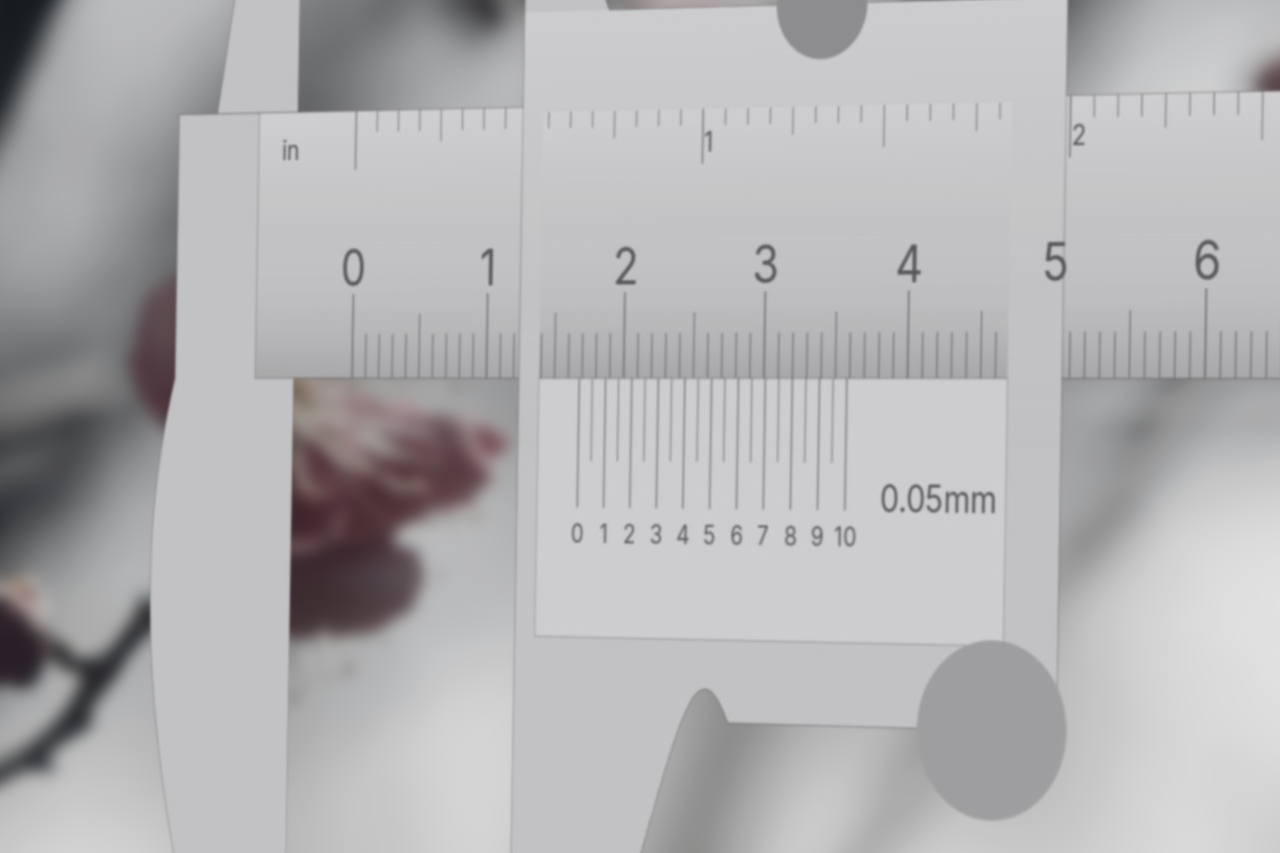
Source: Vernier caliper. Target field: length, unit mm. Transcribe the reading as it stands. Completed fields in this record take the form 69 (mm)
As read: 16.8 (mm)
